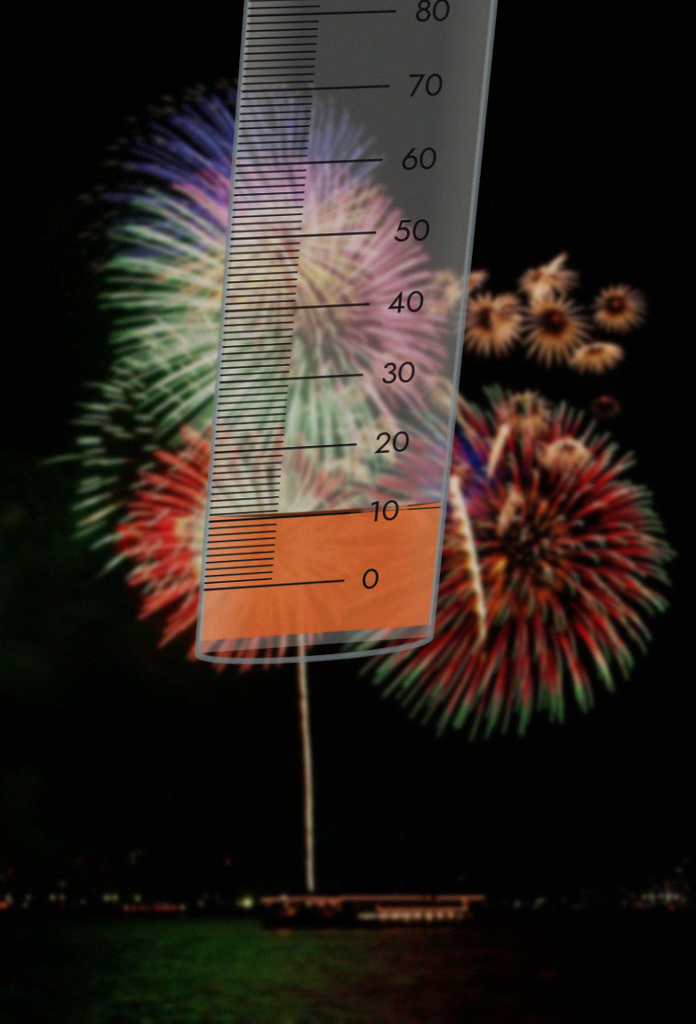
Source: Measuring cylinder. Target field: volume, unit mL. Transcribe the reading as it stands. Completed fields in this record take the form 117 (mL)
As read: 10 (mL)
